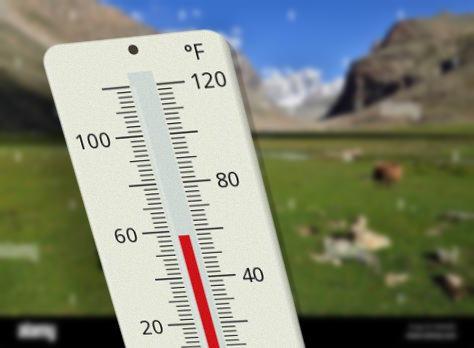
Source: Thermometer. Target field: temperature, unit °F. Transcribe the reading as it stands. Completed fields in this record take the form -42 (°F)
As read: 58 (°F)
